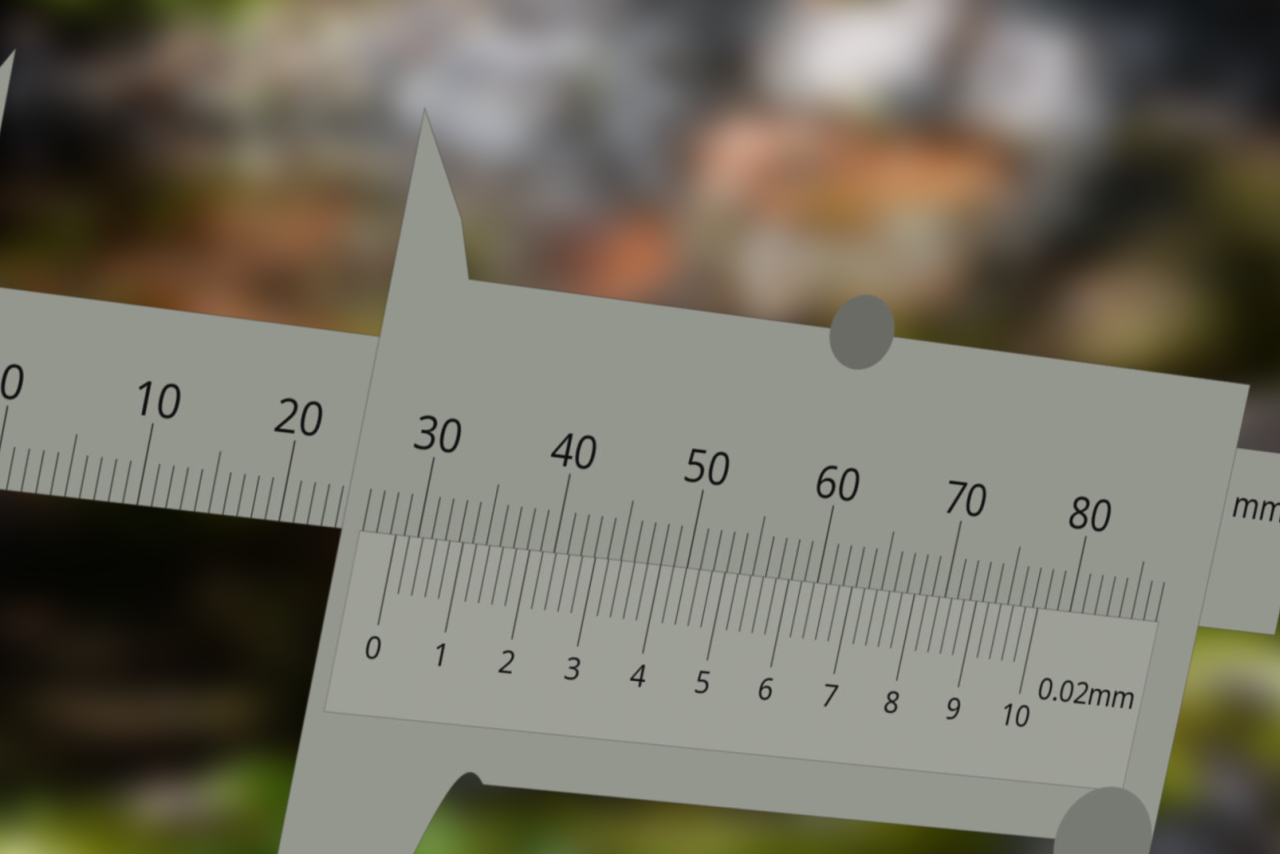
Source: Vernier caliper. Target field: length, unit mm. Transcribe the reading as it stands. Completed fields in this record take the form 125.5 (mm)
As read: 28.4 (mm)
